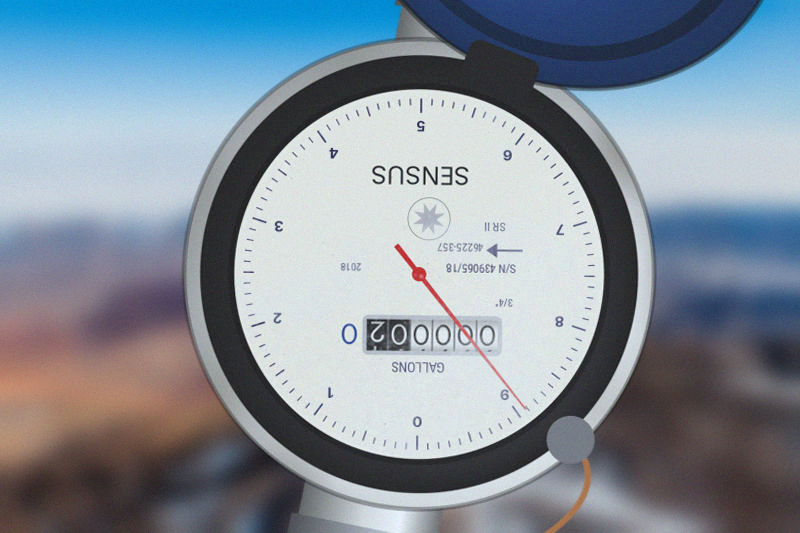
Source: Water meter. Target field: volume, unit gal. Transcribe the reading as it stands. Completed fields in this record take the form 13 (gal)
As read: 18.9 (gal)
